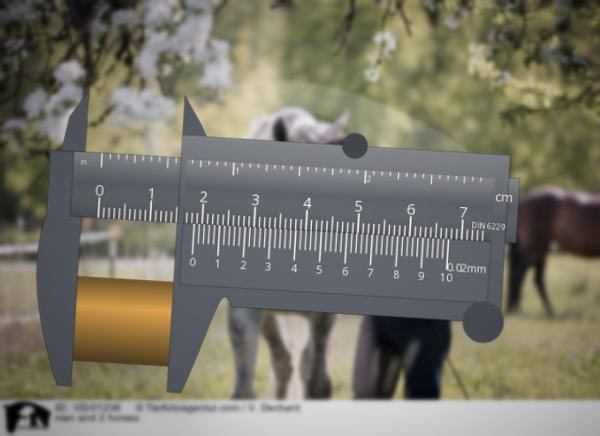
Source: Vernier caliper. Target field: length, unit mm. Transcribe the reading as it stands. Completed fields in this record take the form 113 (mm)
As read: 18.5 (mm)
